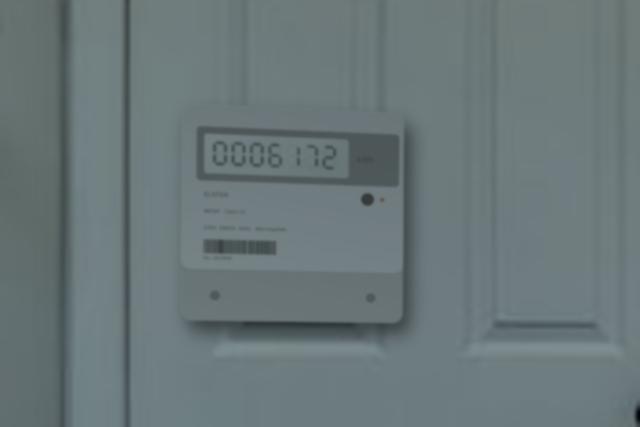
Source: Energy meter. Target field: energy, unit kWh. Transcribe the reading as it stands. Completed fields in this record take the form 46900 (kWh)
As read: 6172 (kWh)
